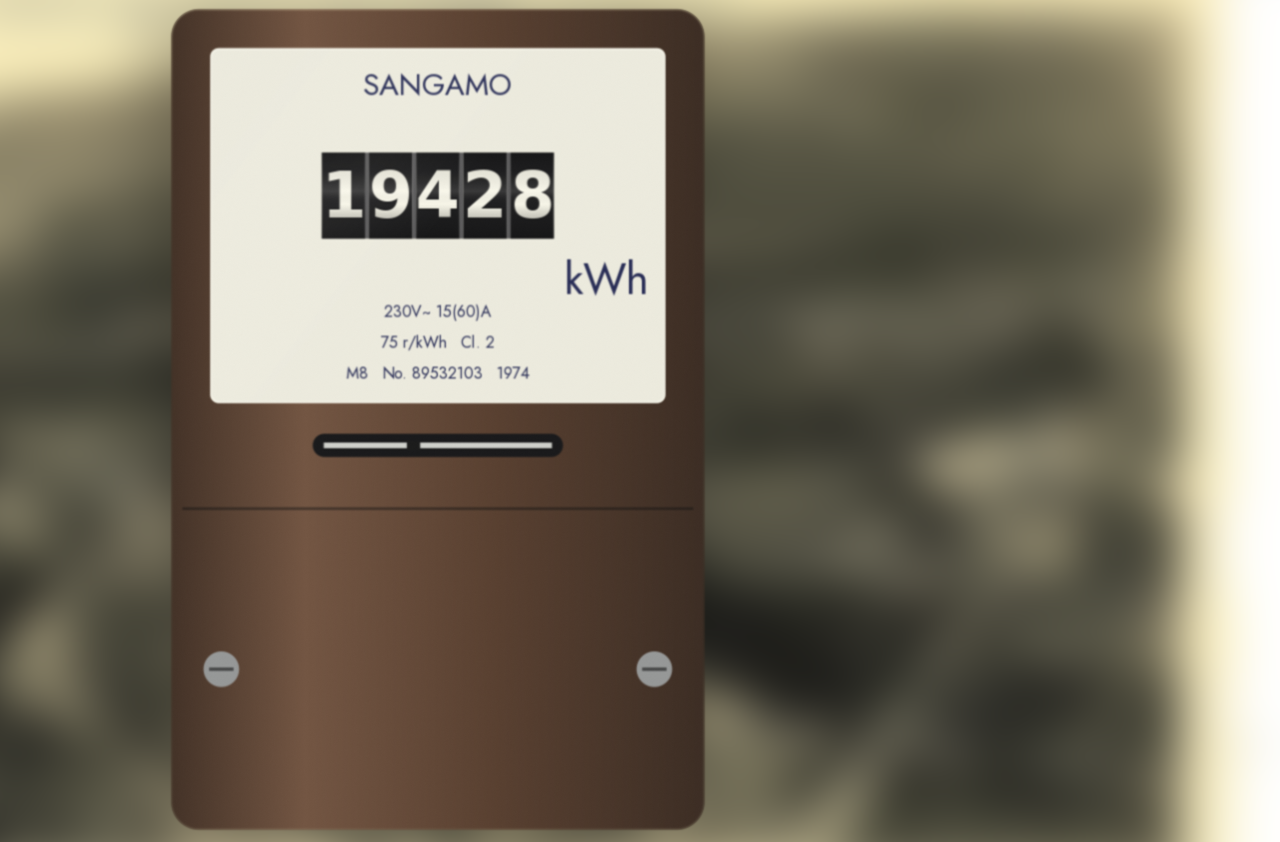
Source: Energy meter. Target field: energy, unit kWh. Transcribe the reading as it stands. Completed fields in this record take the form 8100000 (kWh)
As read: 19428 (kWh)
